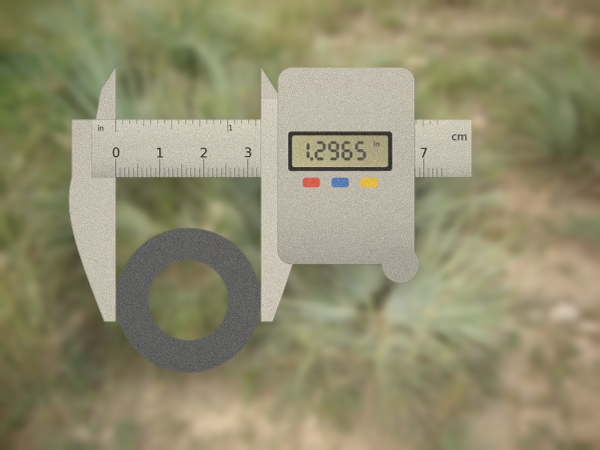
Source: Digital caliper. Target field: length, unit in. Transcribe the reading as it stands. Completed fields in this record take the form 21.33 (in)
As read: 1.2965 (in)
